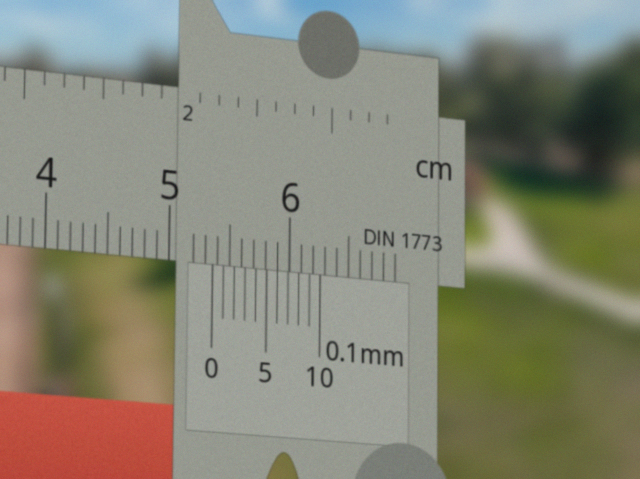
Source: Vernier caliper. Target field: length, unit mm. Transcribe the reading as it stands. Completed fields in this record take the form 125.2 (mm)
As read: 53.6 (mm)
